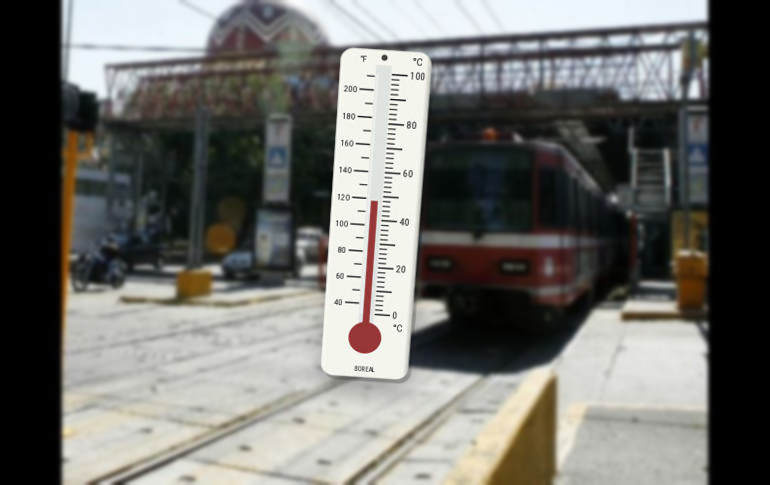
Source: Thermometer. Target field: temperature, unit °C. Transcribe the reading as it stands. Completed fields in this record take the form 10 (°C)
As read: 48 (°C)
